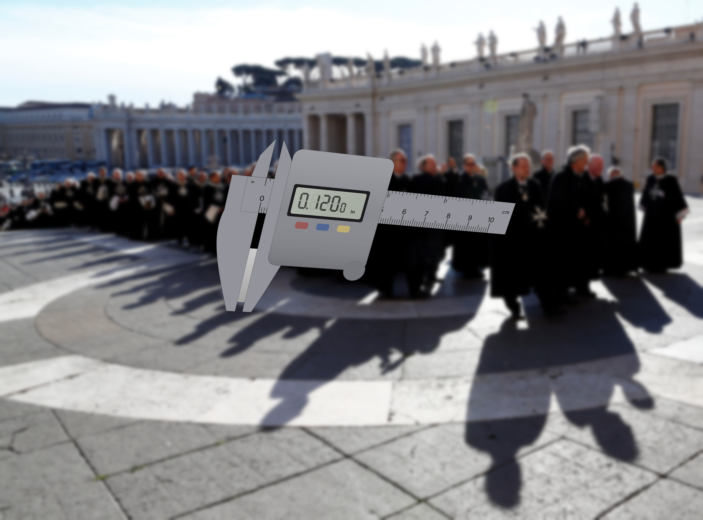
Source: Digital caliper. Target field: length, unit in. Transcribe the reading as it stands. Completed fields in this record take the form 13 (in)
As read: 0.1200 (in)
